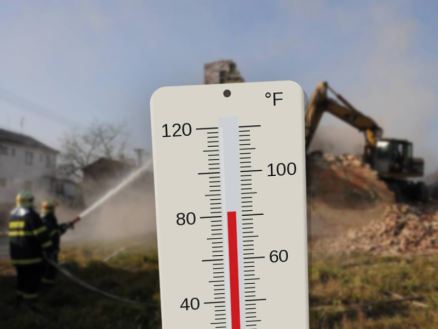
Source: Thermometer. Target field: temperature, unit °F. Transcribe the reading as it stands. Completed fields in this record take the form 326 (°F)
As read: 82 (°F)
